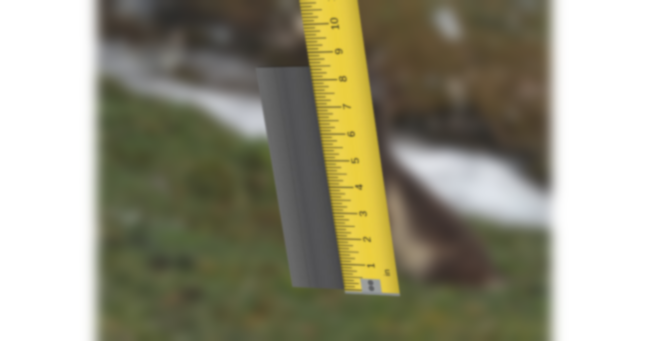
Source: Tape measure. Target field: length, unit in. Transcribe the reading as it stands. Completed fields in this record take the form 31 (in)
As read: 8.5 (in)
